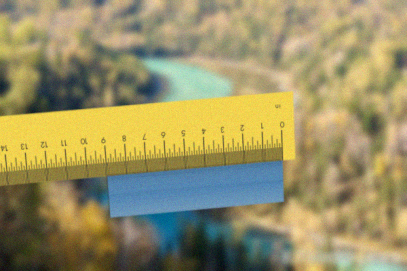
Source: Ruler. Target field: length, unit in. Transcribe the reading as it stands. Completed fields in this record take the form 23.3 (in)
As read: 9 (in)
